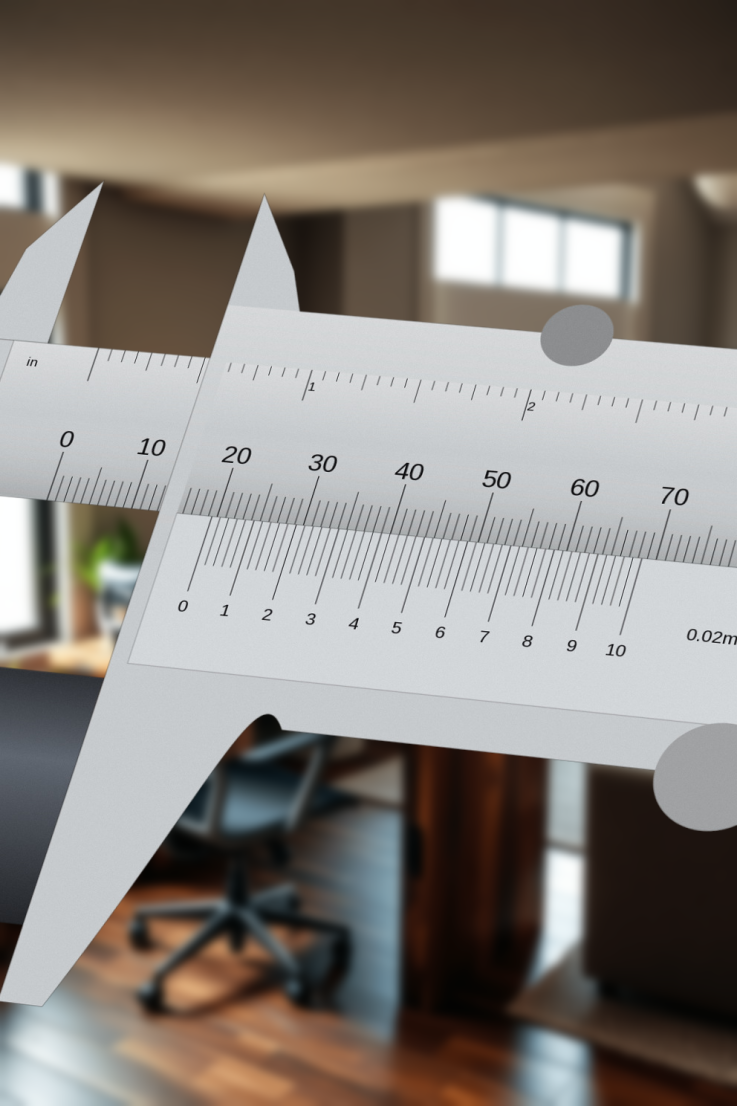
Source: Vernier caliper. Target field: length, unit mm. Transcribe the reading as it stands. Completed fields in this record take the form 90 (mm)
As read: 19.4 (mm)
